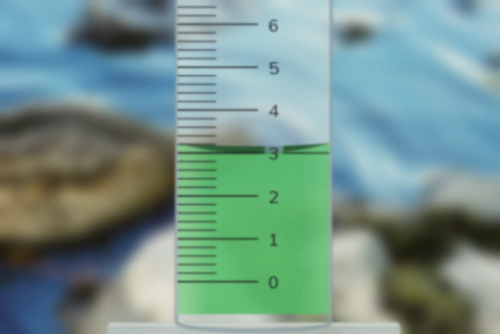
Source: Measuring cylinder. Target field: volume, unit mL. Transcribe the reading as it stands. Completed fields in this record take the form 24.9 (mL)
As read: 3 (mL)
